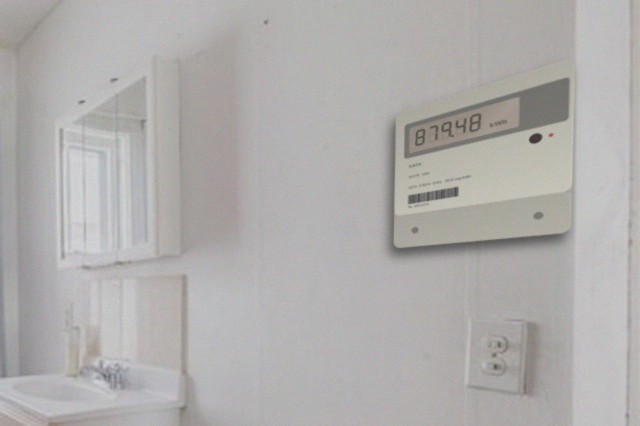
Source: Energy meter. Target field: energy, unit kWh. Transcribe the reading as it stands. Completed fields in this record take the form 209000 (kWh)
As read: 879.48 (kWh)
